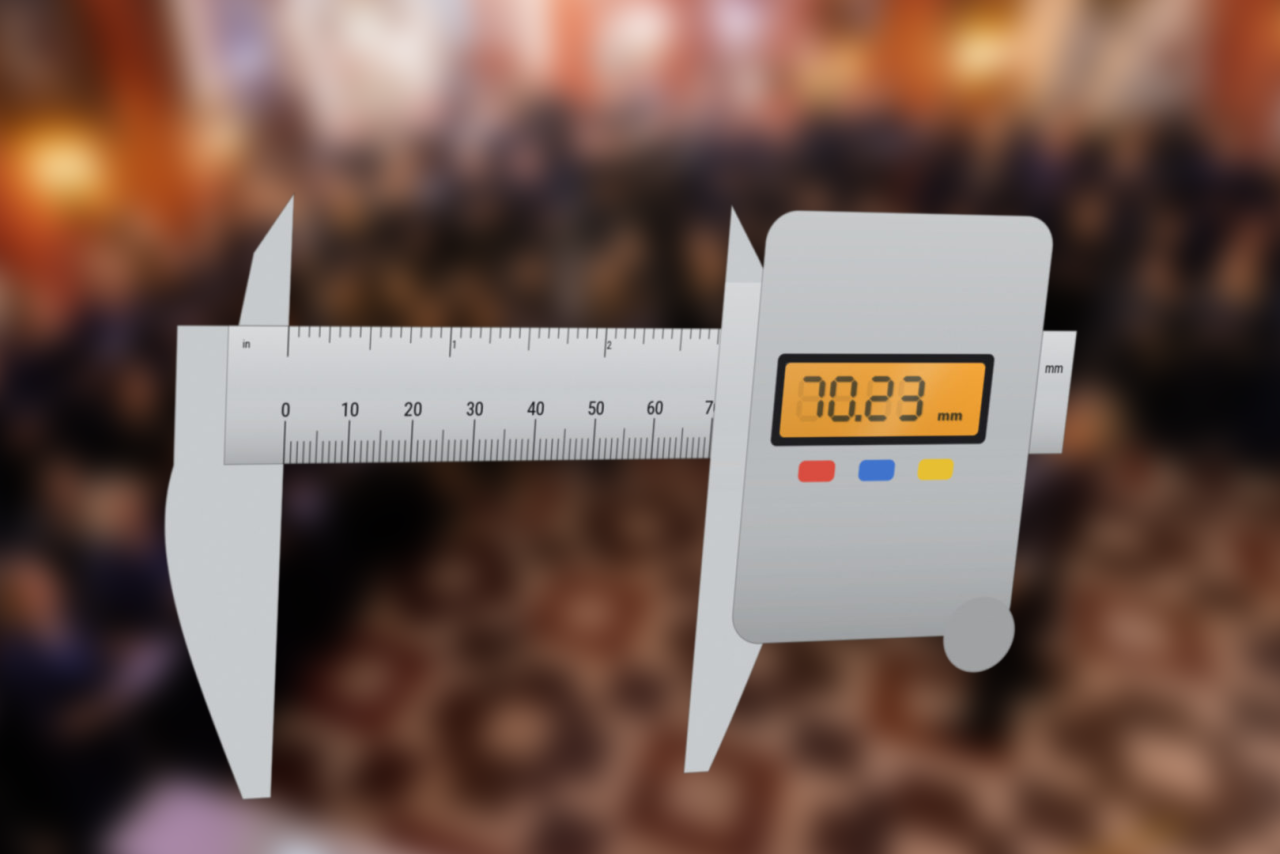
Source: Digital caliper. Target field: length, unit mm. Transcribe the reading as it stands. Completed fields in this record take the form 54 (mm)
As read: 70.23 (mm)
